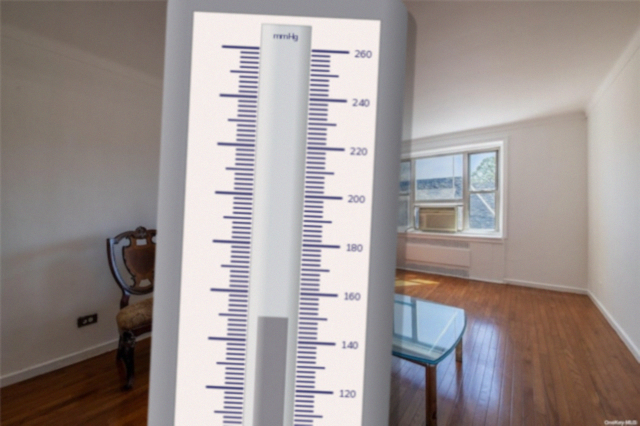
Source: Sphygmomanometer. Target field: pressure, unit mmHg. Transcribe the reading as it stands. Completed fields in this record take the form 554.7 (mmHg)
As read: 150 (mmHg)
